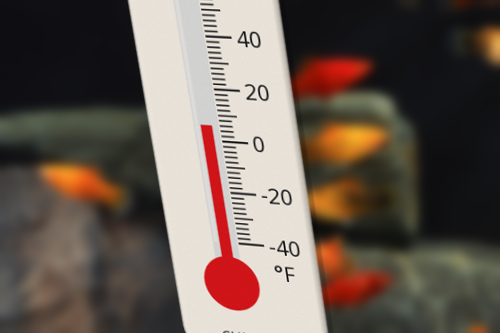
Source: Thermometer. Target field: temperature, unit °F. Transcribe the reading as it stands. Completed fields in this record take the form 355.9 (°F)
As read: 6 (°F)
